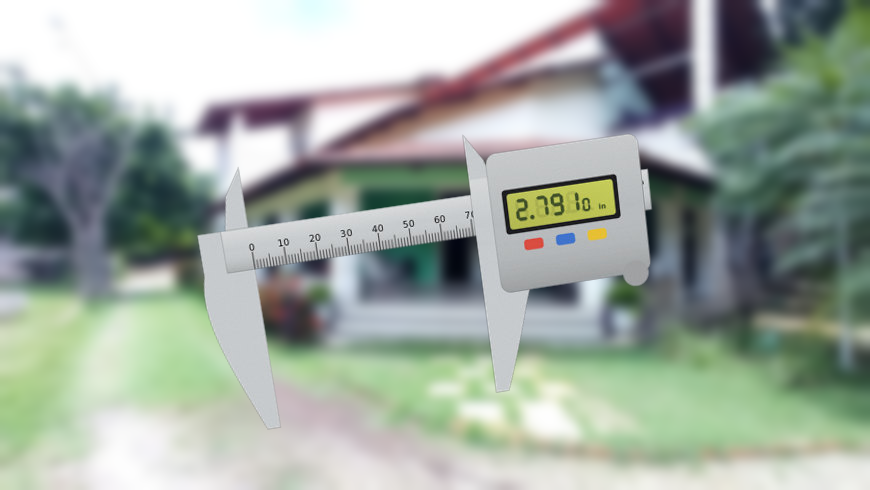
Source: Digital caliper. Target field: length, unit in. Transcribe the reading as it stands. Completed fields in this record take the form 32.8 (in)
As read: 2.7910 (in)
